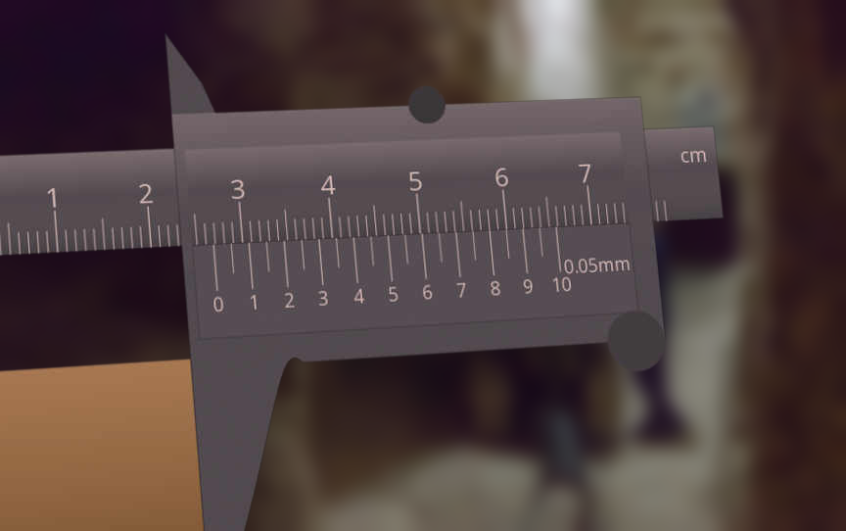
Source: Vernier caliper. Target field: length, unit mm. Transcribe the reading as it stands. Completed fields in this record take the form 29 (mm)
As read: 26.8 (mm)
